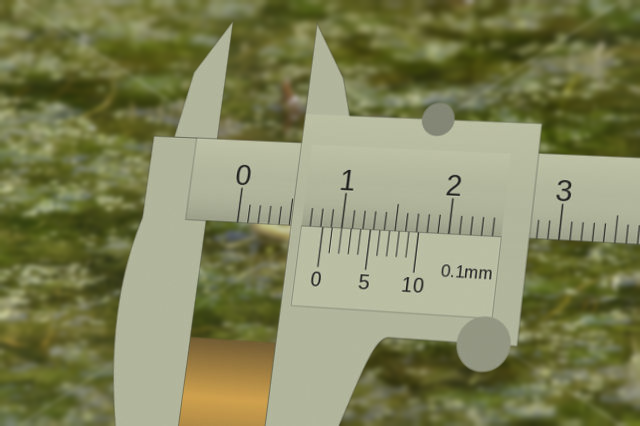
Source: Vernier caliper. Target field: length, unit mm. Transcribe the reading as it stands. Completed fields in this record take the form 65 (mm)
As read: 8.2 (mm)
